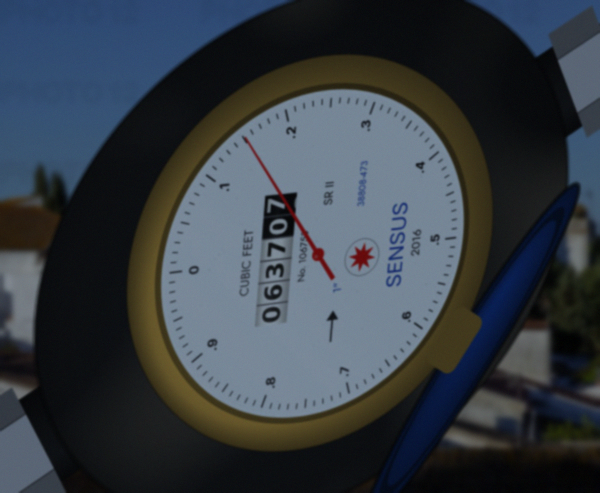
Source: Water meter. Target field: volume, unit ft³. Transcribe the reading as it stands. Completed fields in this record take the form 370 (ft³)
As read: 63707.15 (ft³)
